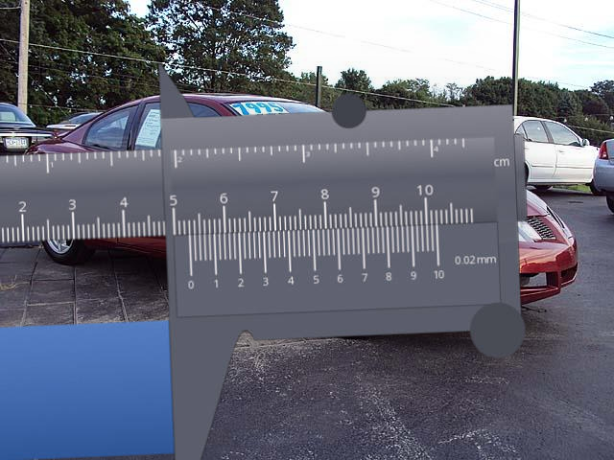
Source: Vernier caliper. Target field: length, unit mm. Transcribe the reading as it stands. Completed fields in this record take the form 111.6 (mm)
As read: 53.0 (mm)
